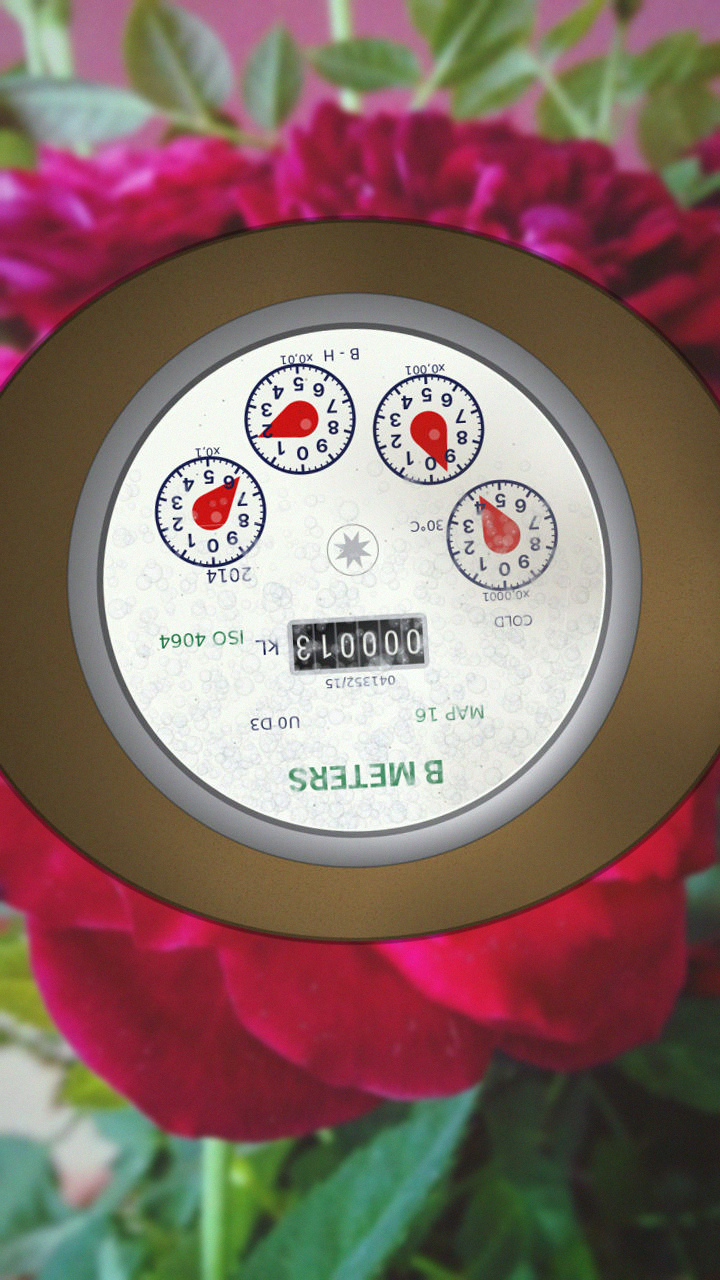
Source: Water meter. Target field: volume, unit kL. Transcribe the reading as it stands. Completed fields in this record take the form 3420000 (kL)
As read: 13.6194 (kL)
